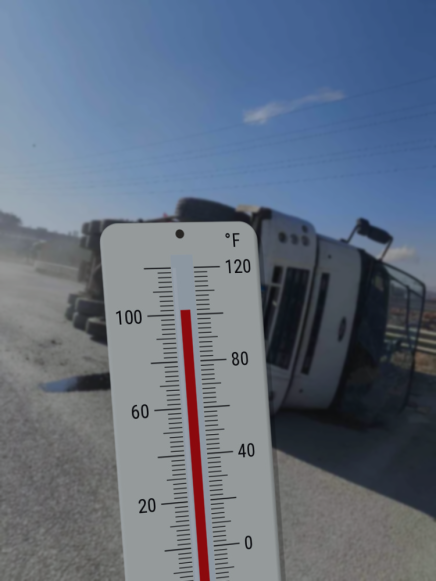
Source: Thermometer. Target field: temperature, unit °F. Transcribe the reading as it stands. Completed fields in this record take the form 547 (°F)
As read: 102 (°F)
